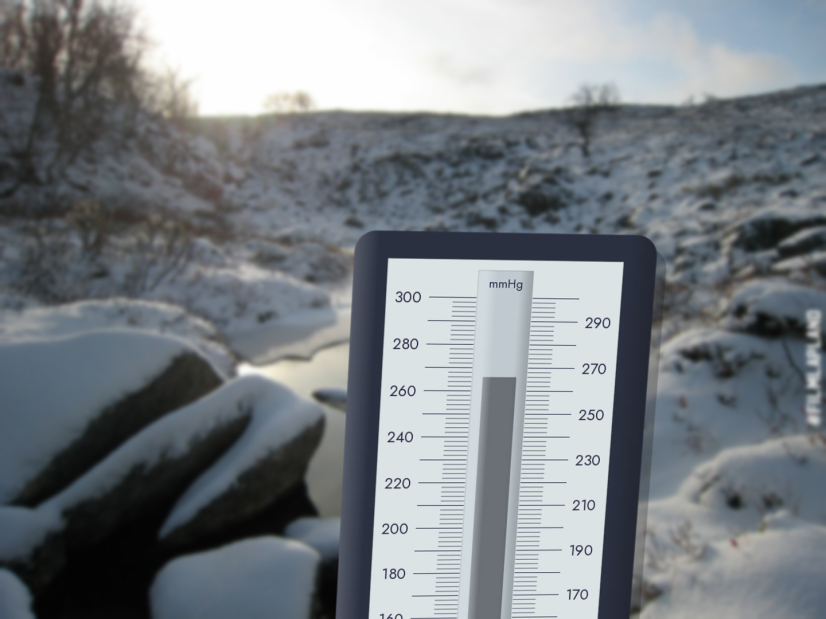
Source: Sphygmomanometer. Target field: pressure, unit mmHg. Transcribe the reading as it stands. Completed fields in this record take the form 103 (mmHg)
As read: 266 (mmHg)
